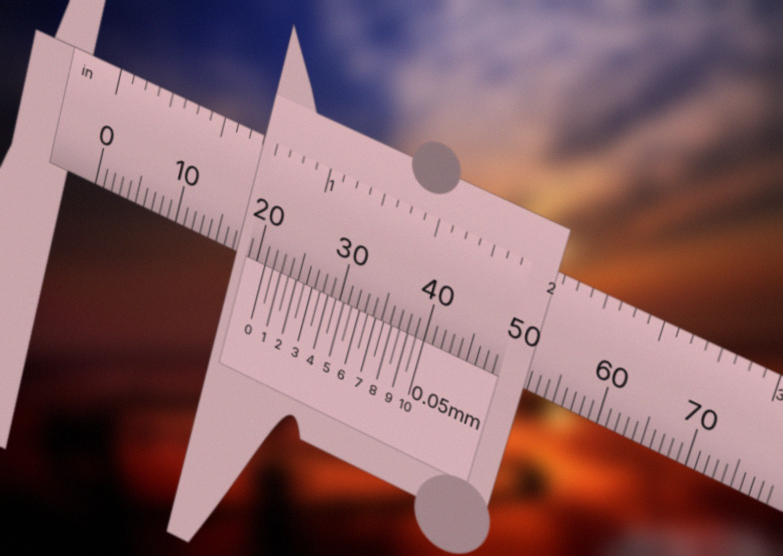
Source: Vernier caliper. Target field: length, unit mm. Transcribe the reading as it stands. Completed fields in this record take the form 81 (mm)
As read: 21.0 (mm)
